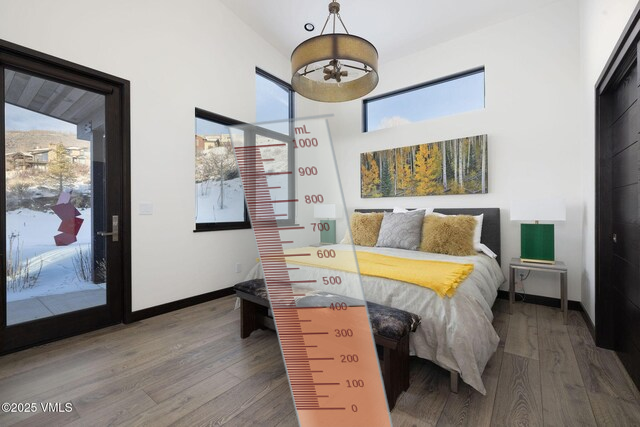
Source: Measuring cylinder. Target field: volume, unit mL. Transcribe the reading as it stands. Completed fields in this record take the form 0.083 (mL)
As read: 400 (mL)
